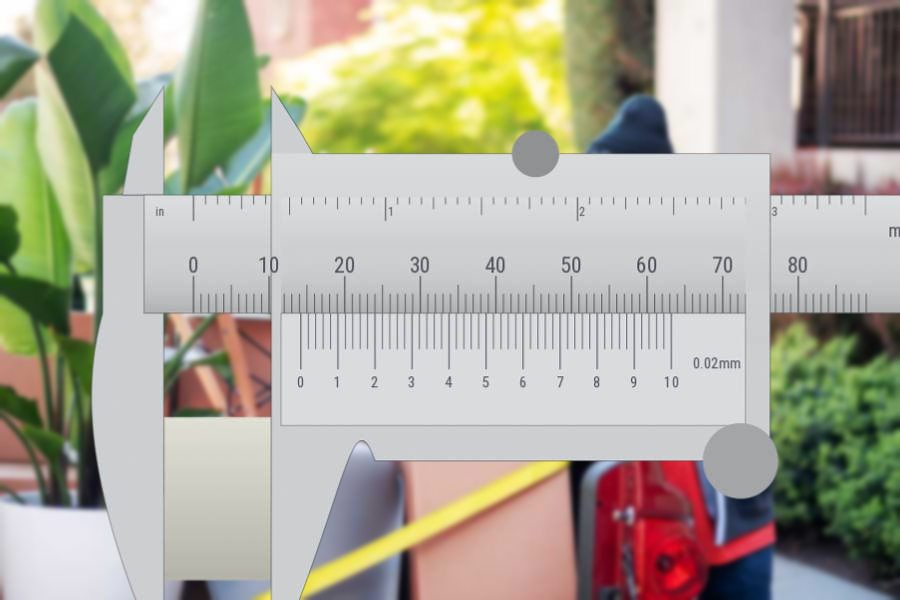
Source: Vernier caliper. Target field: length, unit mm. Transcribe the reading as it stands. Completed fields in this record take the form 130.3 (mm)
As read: 14.2 (mm)
